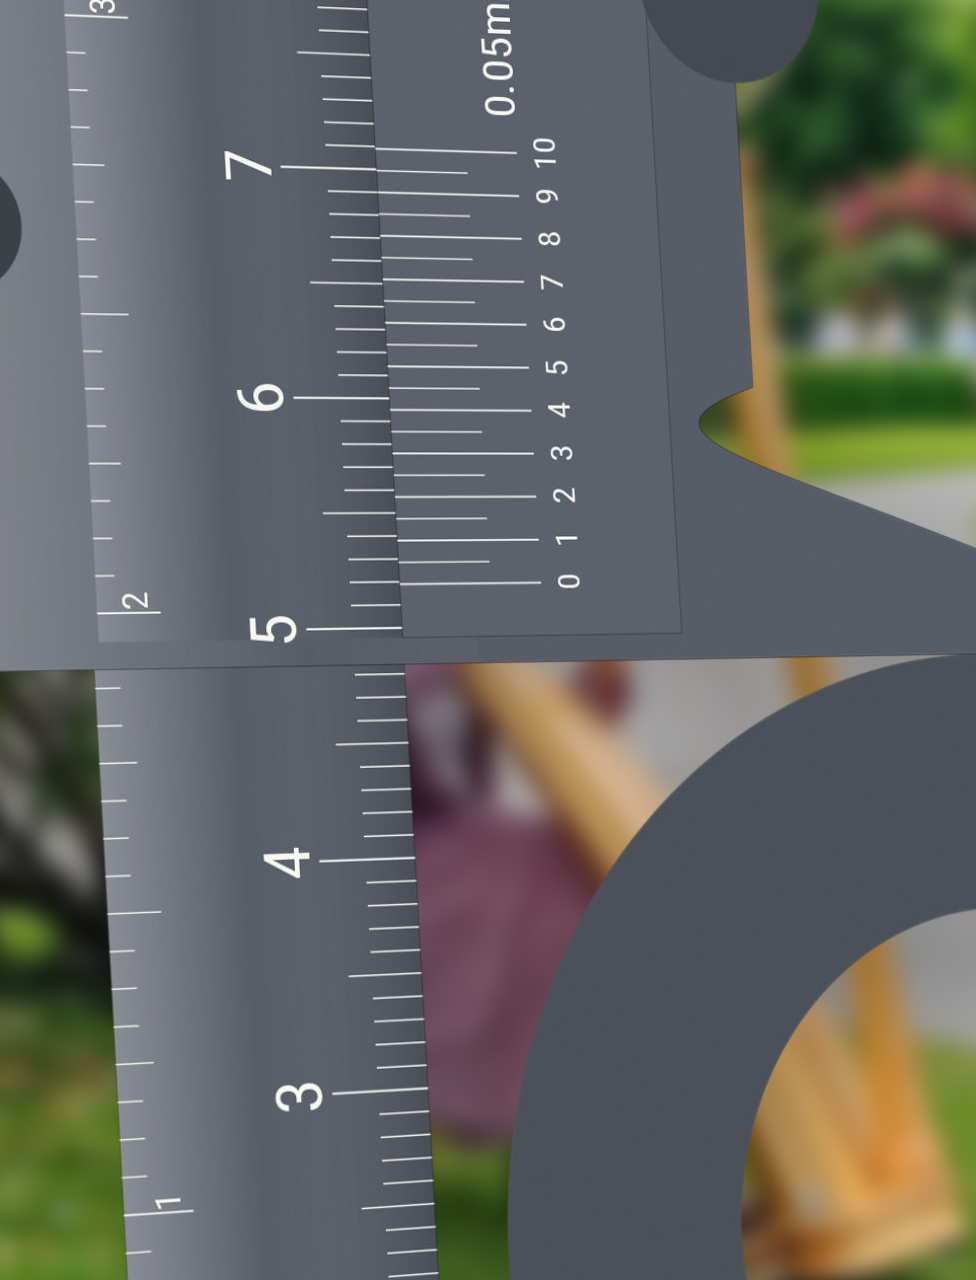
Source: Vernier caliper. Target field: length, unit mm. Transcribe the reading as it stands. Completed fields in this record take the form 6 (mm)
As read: 51.9 (mm)
